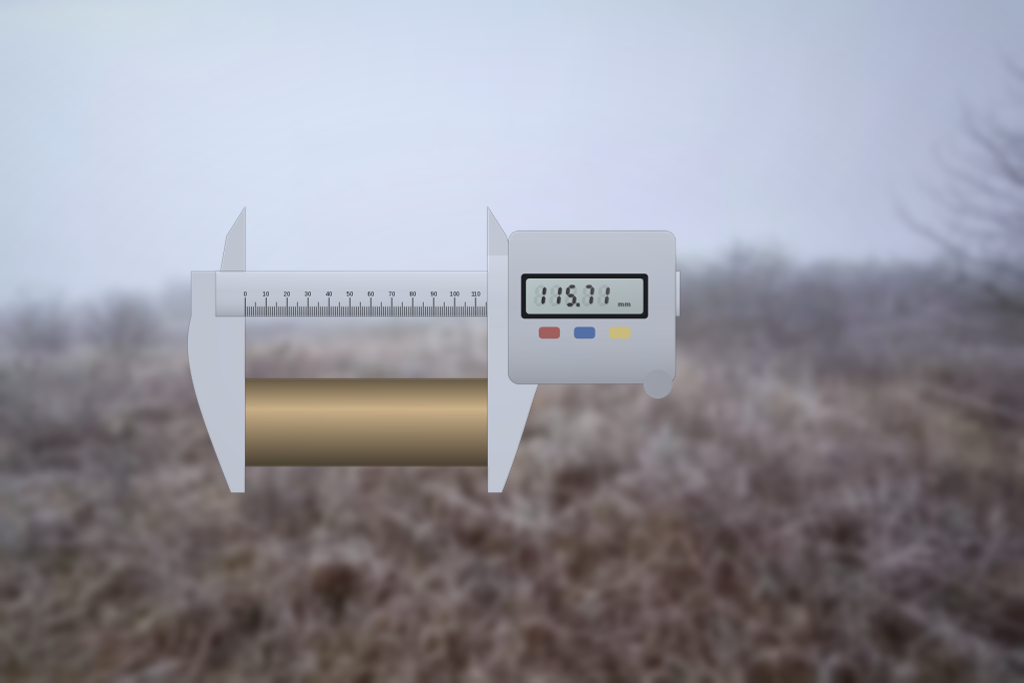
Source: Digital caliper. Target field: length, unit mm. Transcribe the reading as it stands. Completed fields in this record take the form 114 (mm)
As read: 115.71 (mm)
